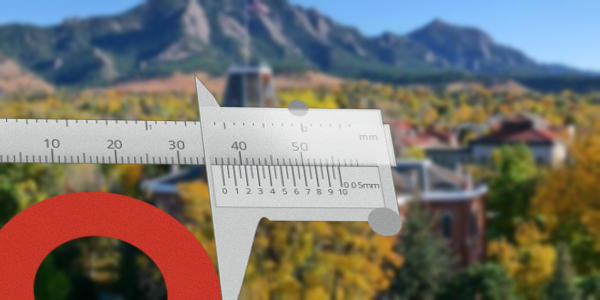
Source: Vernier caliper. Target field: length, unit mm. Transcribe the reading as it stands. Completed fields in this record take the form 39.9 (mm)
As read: 36.8 (mm)
